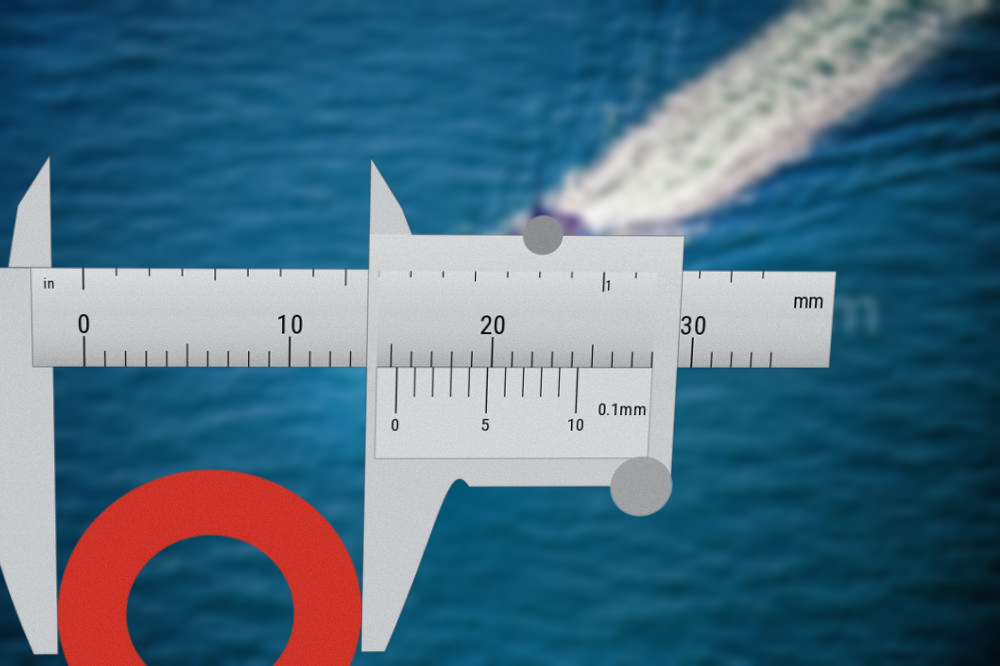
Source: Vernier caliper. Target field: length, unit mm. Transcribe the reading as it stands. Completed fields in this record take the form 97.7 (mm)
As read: 15.3 (mm)
